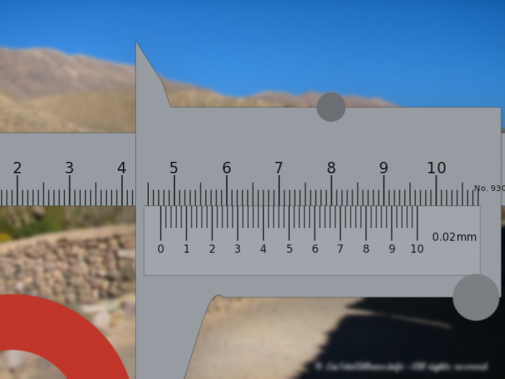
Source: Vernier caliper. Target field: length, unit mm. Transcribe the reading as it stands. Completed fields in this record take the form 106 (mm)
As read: 47.4 (mm)
